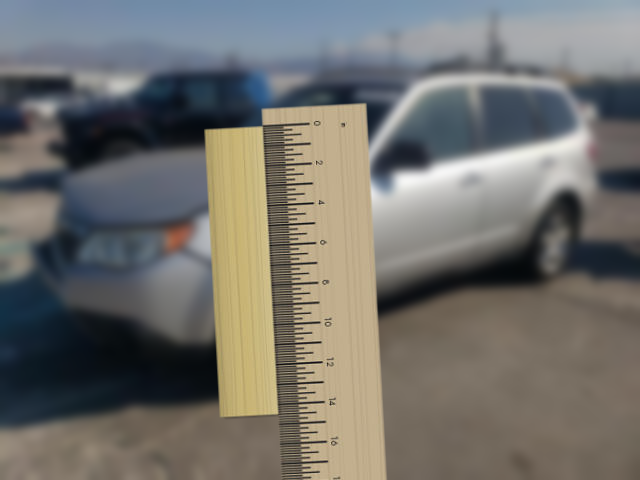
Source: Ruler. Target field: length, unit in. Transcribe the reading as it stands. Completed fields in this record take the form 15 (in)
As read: 14.5 (in)
